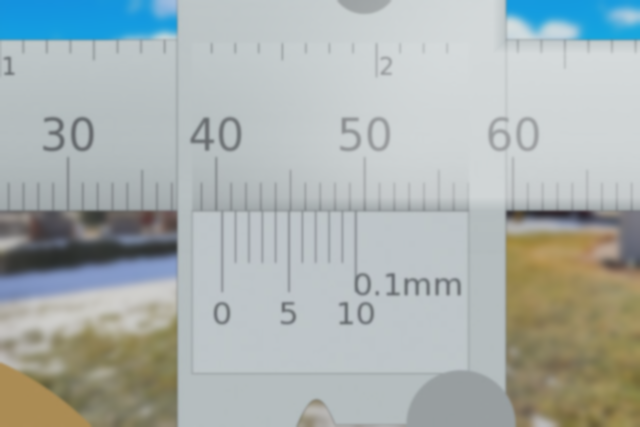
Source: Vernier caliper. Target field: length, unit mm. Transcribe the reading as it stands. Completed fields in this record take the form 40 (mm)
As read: 40.4 (mm)
